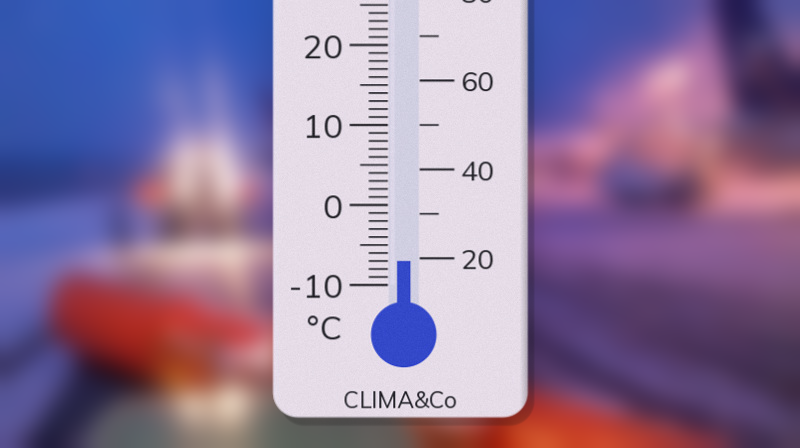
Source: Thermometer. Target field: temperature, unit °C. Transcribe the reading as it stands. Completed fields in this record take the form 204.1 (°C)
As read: -7 (°C)
